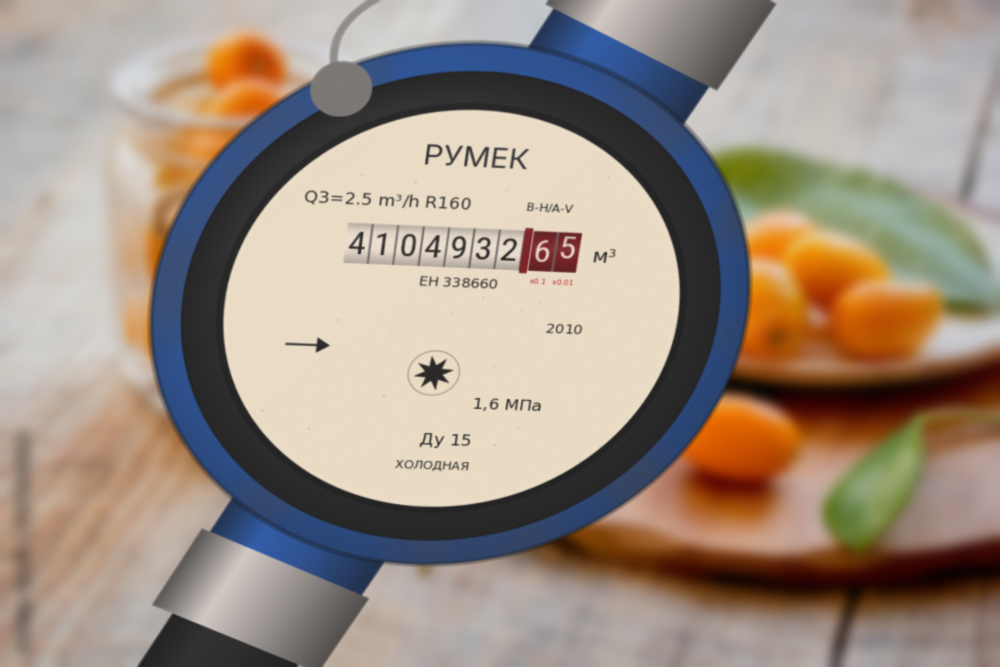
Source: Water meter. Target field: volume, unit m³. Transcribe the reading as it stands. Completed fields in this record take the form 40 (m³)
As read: 4104932.65 (m³)
